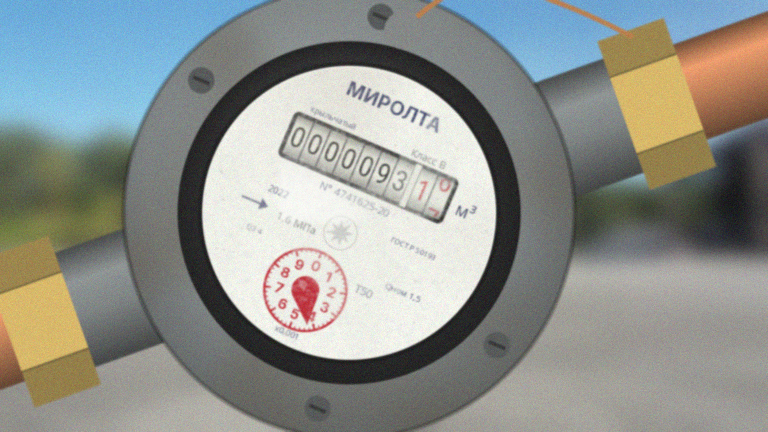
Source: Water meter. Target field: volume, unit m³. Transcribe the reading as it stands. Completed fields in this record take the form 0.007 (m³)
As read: 93.164 (m³)
